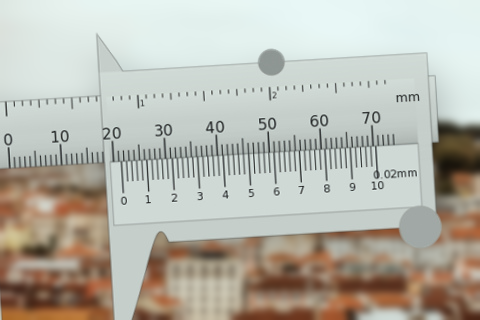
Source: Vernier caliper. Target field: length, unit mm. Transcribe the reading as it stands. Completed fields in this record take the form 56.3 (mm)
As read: 21.5 (mm)
